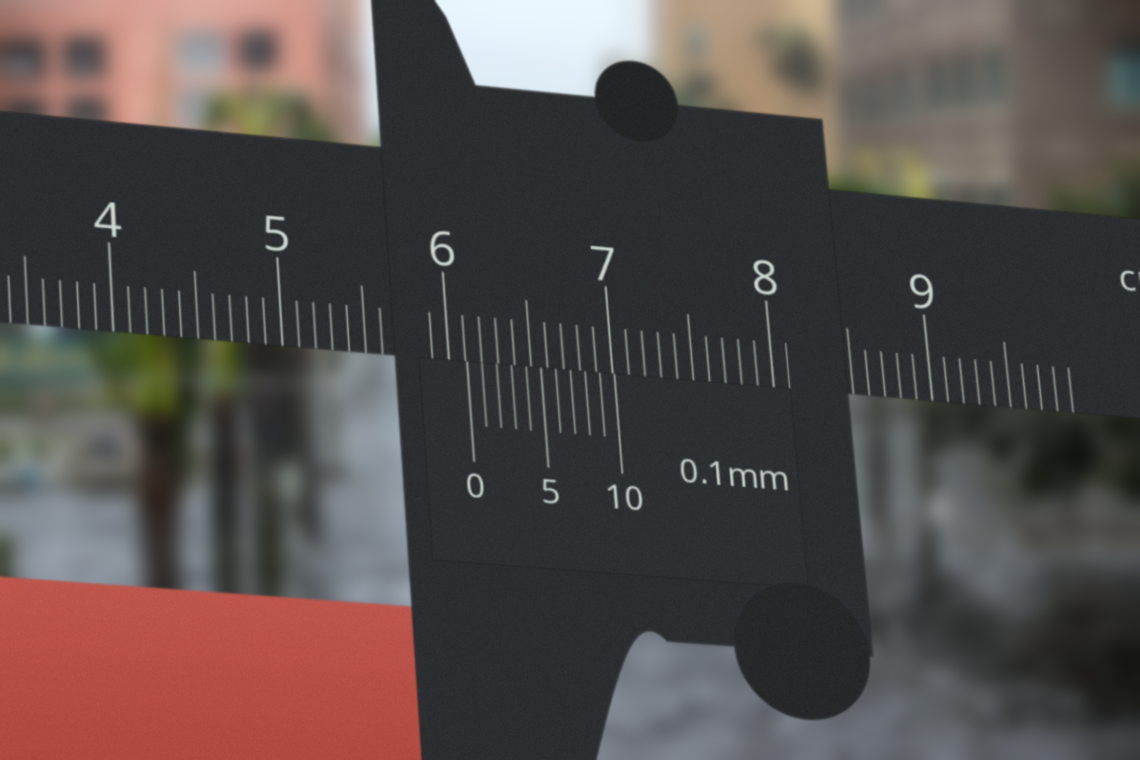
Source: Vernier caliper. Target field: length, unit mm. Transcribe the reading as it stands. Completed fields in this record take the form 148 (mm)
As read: 61.1 (mm)
